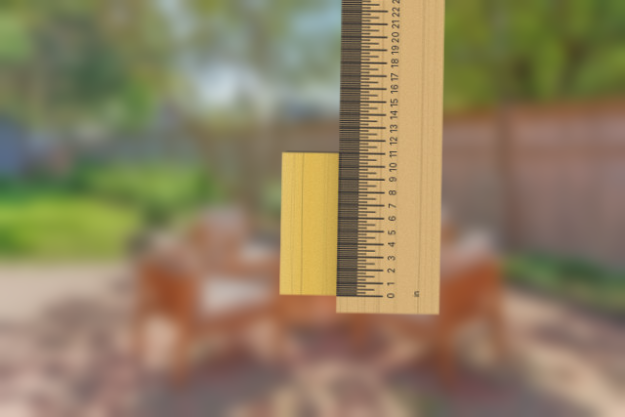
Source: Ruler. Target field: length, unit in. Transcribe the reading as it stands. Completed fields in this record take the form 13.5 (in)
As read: 11 (in)
